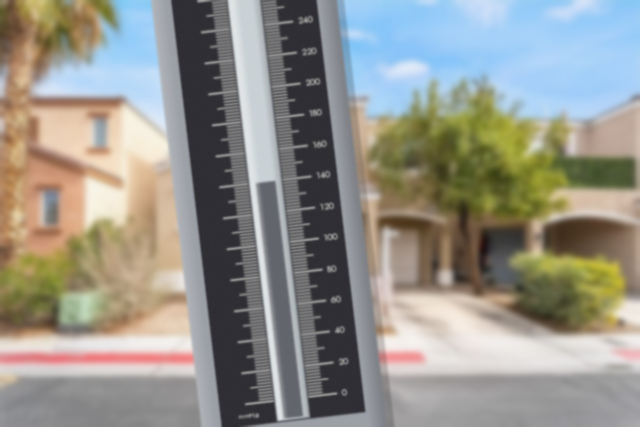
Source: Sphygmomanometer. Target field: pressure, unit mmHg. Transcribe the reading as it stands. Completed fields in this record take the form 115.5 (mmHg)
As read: 140 (mmHg)
